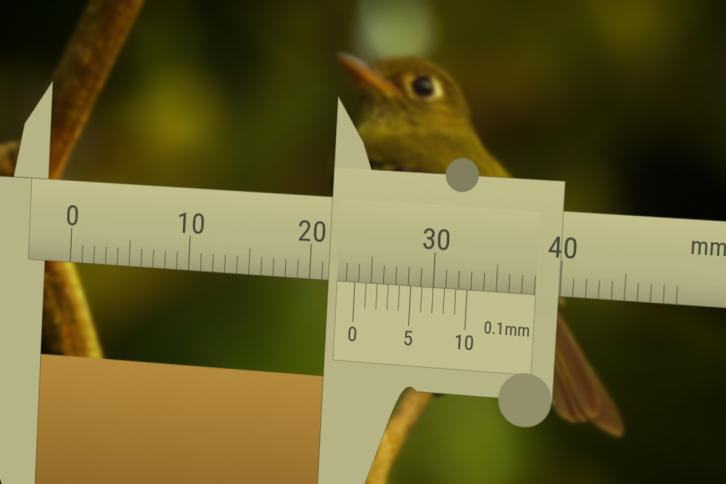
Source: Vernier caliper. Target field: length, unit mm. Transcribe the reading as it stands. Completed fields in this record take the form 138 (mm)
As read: 23.7 (mm)
